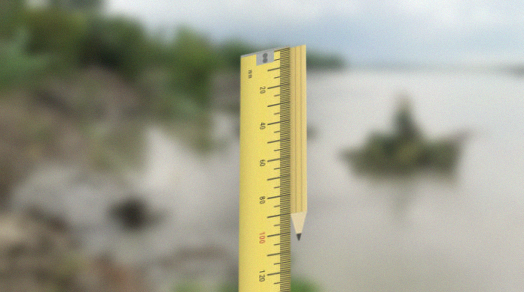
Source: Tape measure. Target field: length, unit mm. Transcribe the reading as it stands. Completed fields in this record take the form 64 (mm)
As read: 105 (mm)
